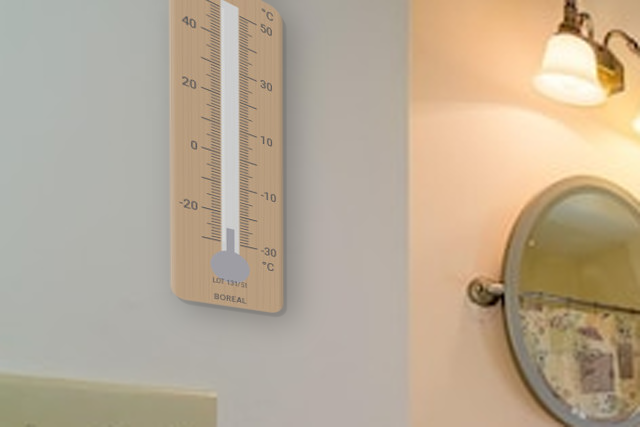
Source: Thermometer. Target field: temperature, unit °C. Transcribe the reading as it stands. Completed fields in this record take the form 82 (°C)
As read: -25 (°C)
